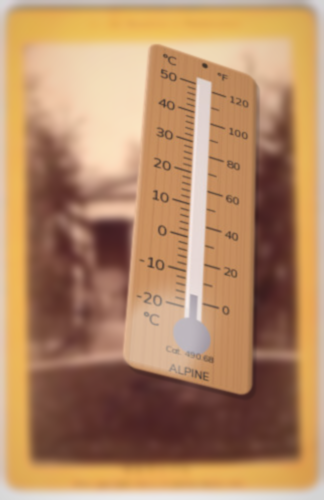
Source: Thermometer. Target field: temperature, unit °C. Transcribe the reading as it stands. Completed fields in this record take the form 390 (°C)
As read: -16 (°C)
